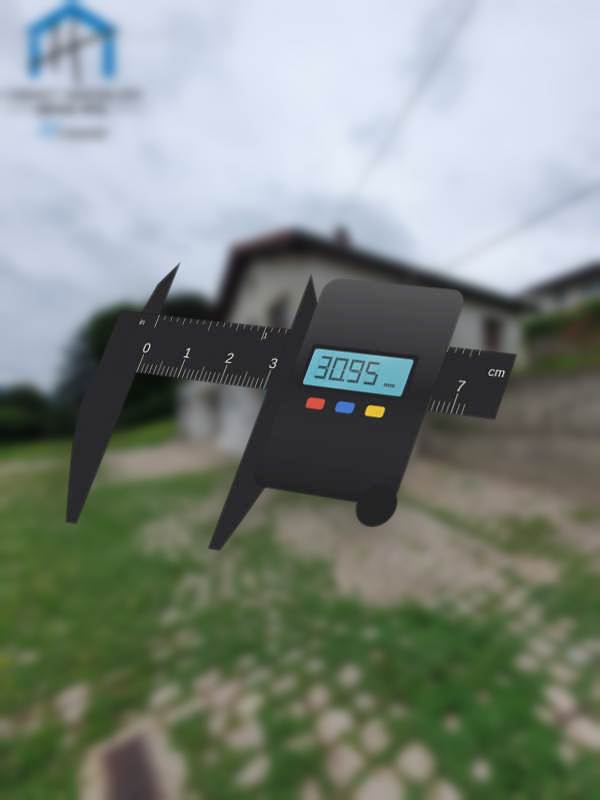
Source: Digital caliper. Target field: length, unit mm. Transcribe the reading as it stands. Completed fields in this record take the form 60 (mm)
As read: 30.95 (mm)
